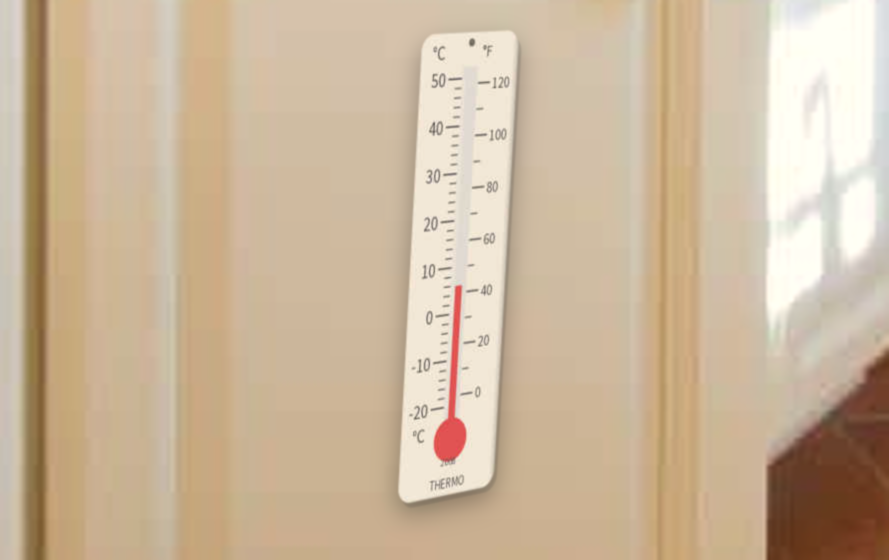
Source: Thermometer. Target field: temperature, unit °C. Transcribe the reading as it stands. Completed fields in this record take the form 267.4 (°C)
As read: 6 (°C)
